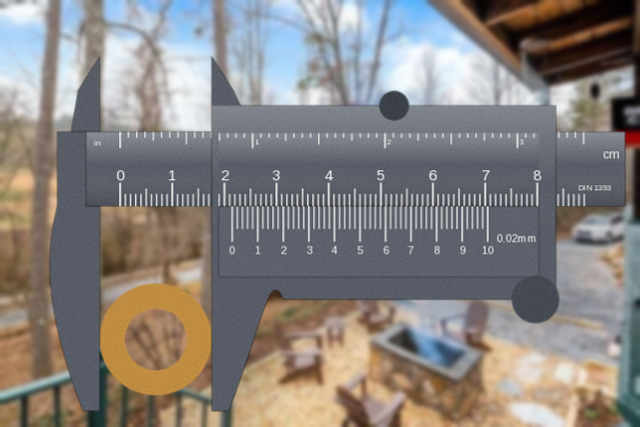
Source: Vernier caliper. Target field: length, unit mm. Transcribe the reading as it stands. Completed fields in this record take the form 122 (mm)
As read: 21.5 (mm)
